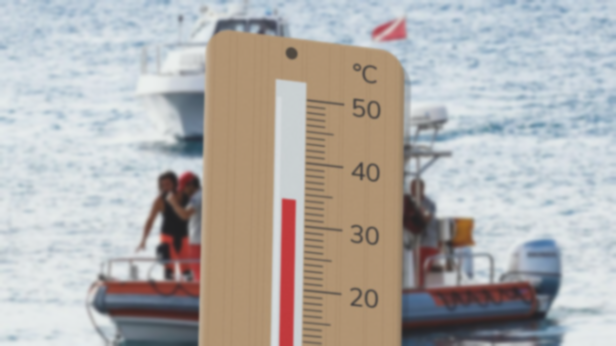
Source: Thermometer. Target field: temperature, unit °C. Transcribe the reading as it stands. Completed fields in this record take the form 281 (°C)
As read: 34 (°C)
